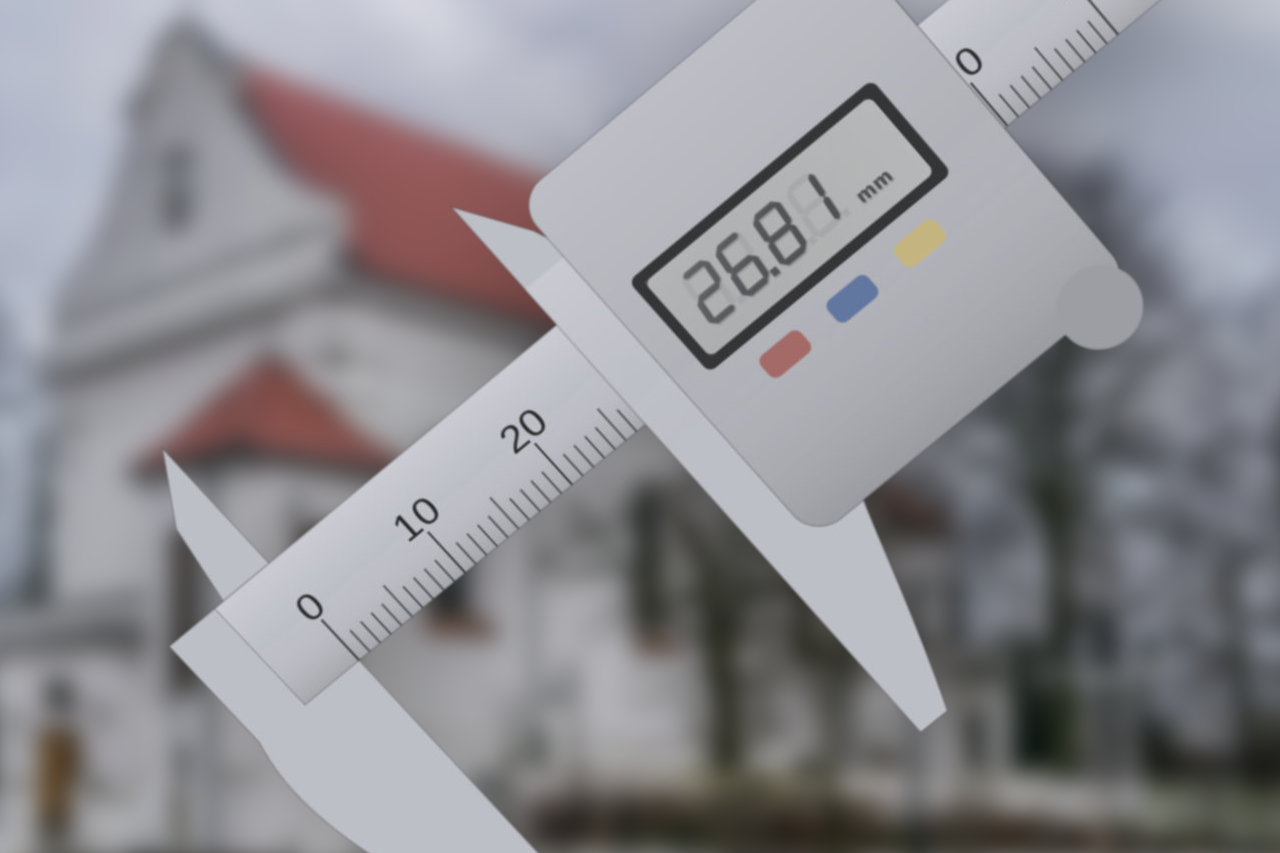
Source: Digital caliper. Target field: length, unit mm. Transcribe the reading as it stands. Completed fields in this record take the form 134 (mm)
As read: 26.81 (mm)
